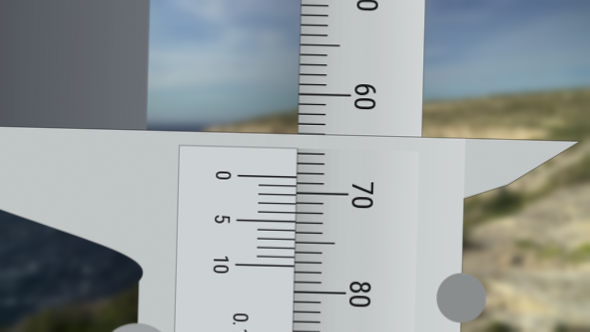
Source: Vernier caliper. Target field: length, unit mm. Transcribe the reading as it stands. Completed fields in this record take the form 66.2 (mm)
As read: 68.4 (mm)
